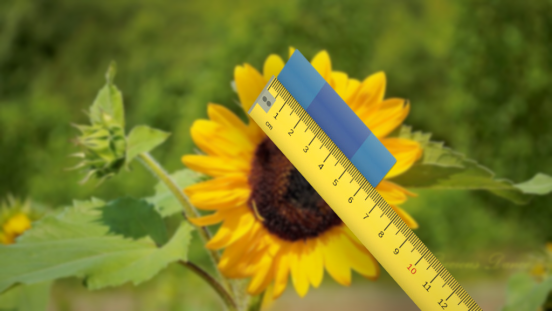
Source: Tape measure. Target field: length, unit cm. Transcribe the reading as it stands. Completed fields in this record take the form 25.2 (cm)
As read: 6.5 (cm)
